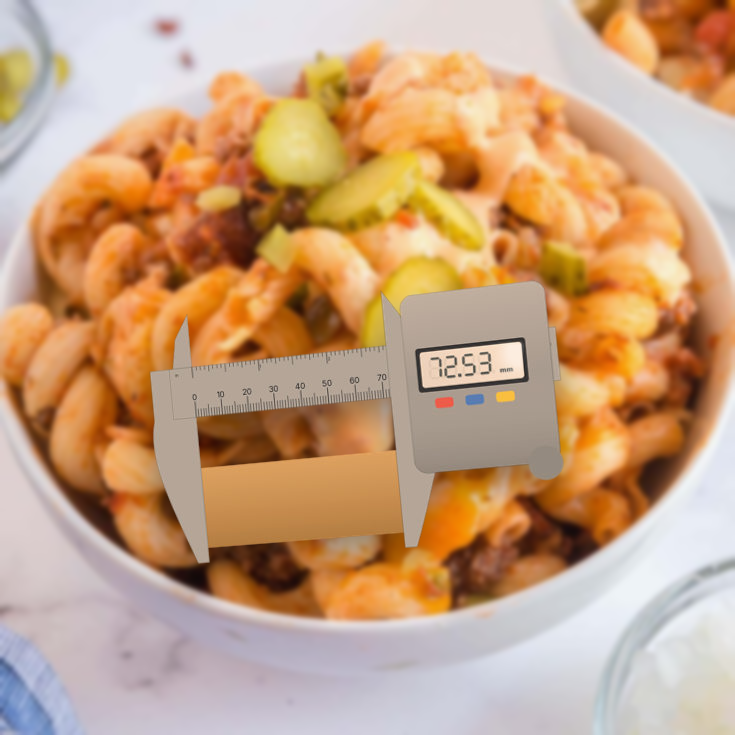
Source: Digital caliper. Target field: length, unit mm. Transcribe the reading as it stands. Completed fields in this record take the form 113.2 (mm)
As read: 72.53 (mm)
